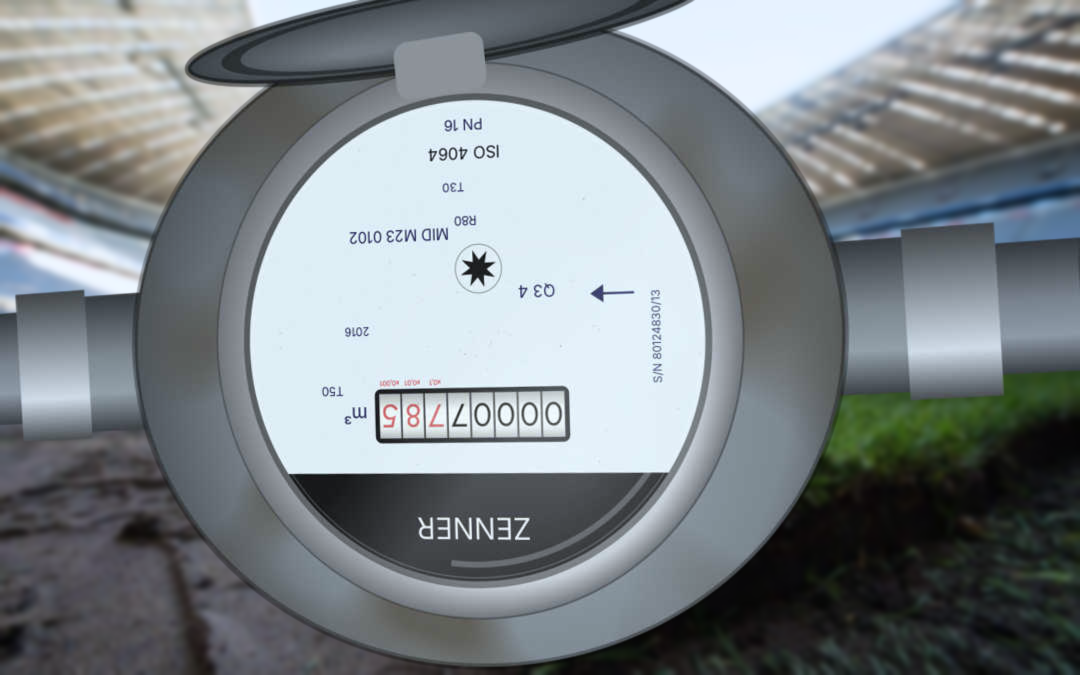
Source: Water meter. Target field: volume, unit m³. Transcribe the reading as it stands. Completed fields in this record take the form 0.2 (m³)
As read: 7.785 (m³)
